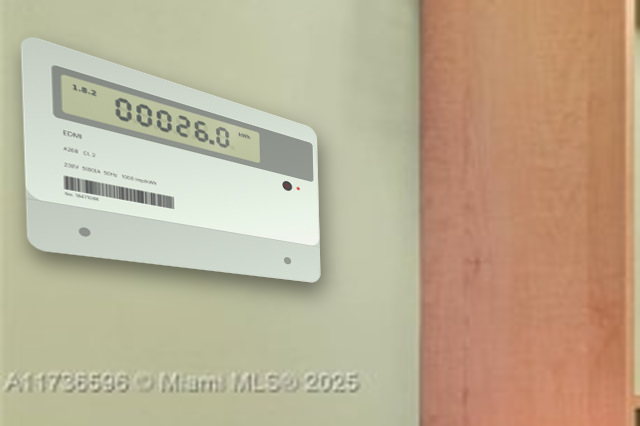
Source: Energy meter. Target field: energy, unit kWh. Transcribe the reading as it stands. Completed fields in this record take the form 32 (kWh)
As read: 26.0 (kWh)
